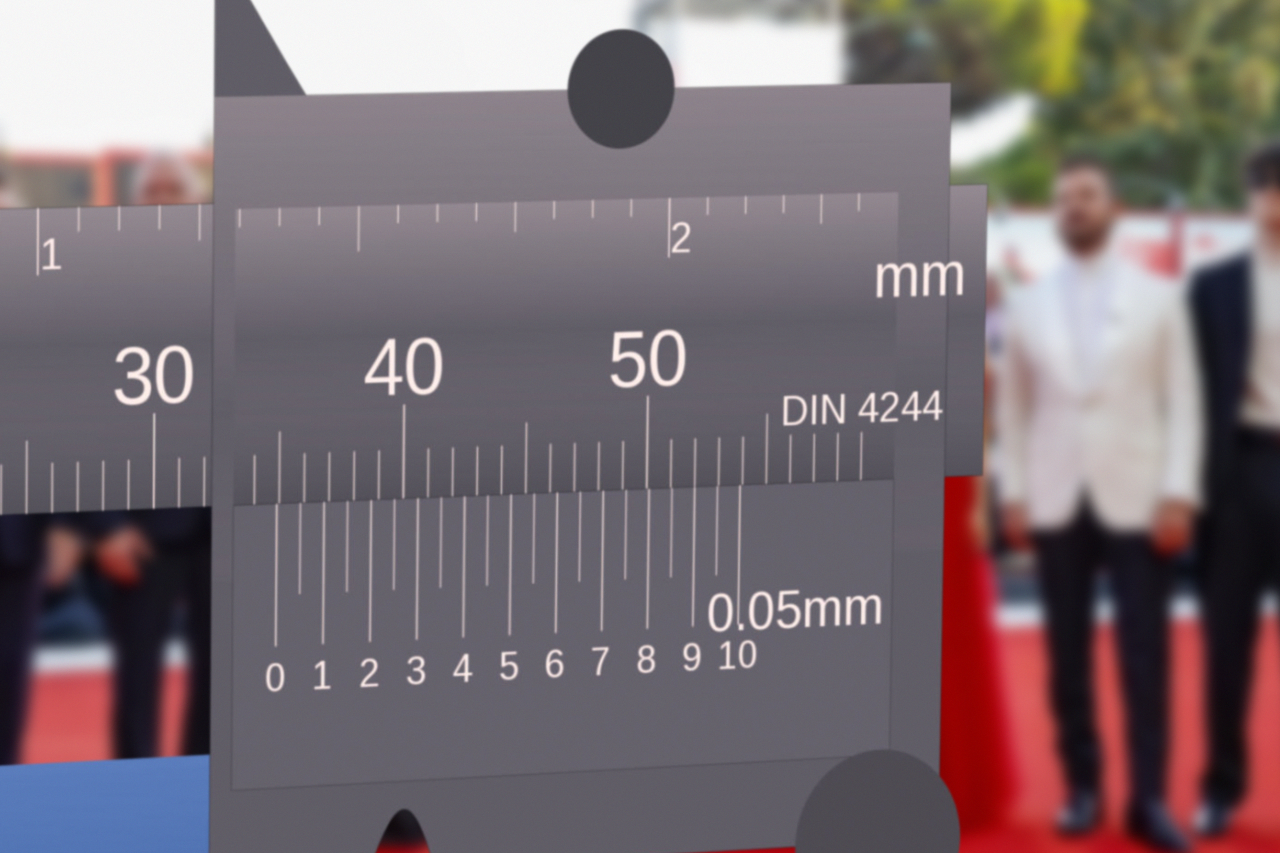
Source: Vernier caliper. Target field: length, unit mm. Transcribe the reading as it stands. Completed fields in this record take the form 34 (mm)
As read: 34.9 (mm)
